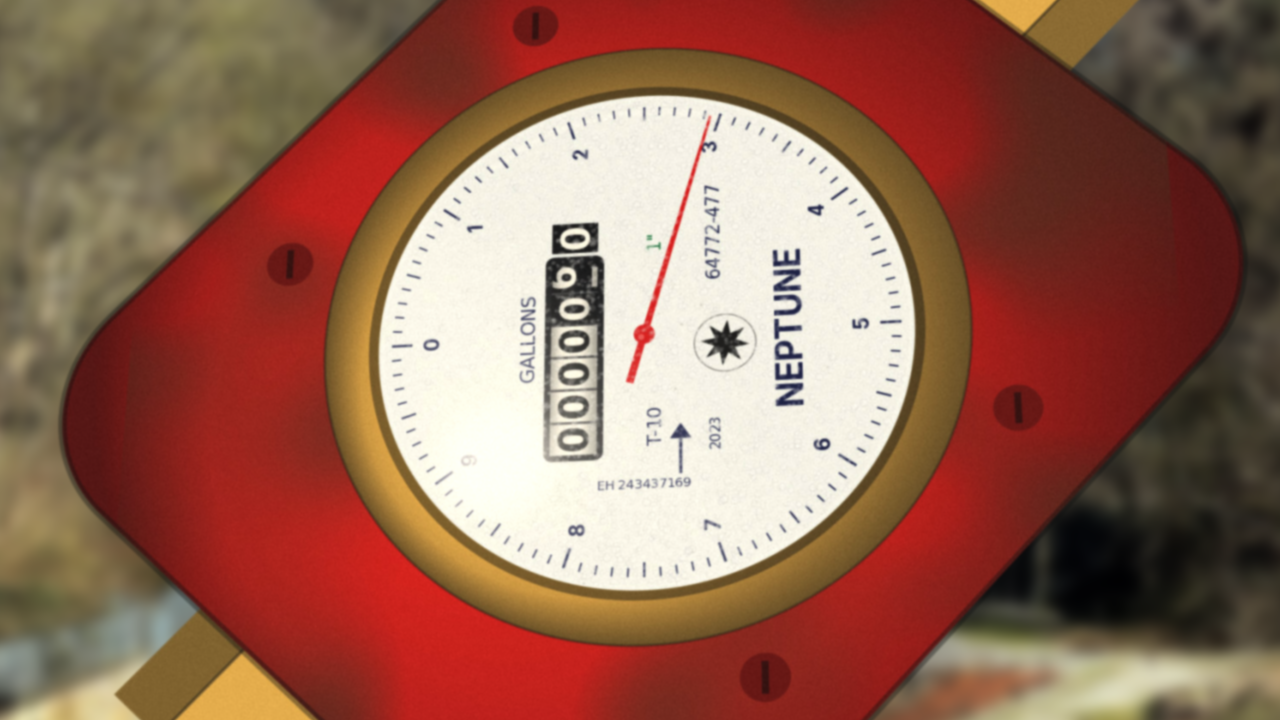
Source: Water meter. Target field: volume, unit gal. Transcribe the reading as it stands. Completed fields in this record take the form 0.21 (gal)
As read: 62.9 (gal)
